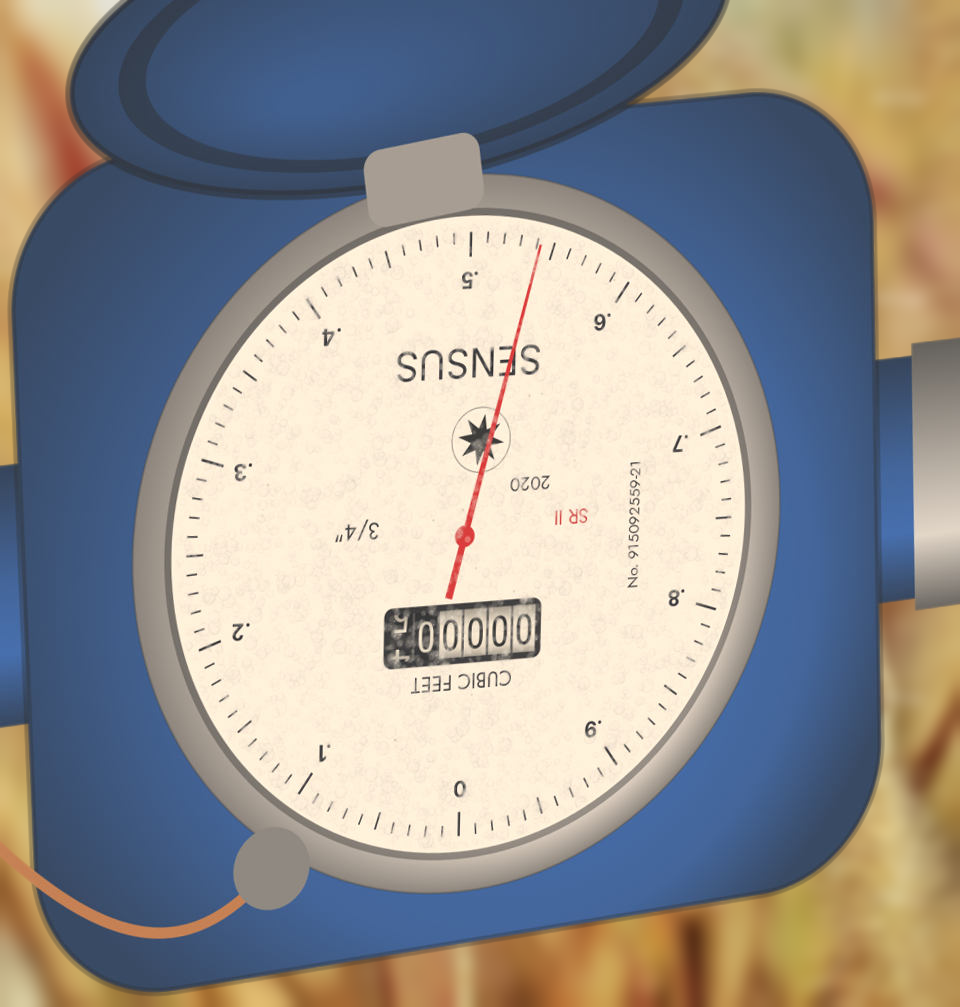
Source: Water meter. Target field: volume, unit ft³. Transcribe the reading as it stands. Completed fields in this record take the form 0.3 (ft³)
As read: 4.54 (ft³)
